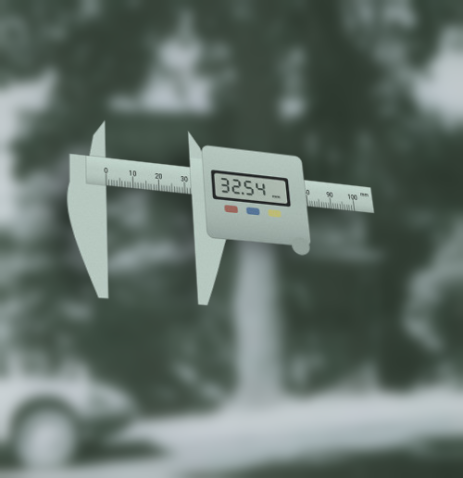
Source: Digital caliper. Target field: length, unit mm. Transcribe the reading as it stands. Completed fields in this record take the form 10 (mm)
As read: 32.54 (mm)
